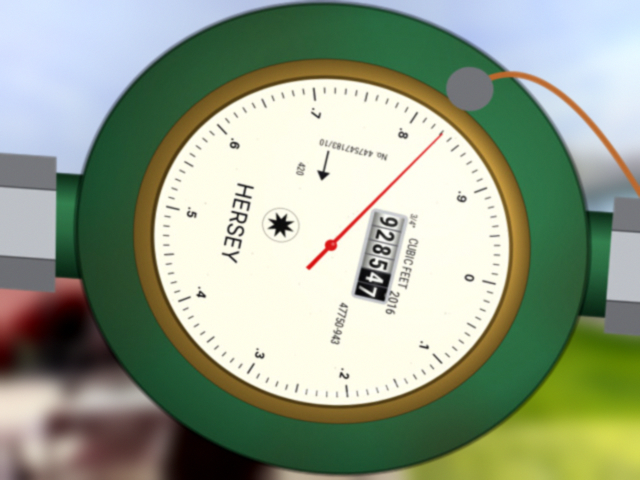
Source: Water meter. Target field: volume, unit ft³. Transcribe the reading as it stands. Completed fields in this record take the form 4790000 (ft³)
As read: 928546.83 (ft³)
